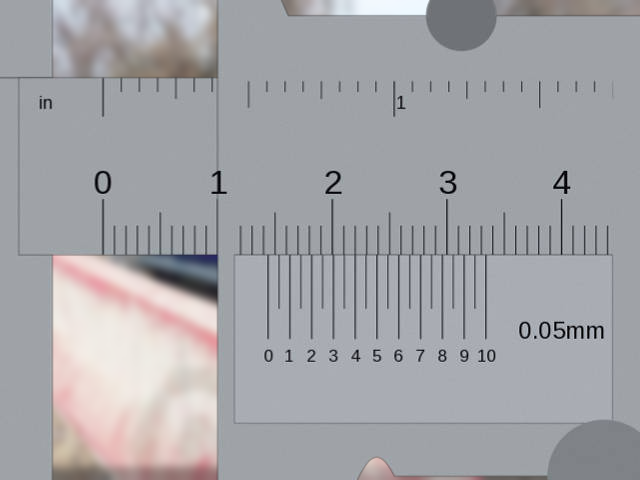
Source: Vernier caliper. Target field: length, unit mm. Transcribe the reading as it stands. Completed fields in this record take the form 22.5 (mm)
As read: 14.4 (mm)
